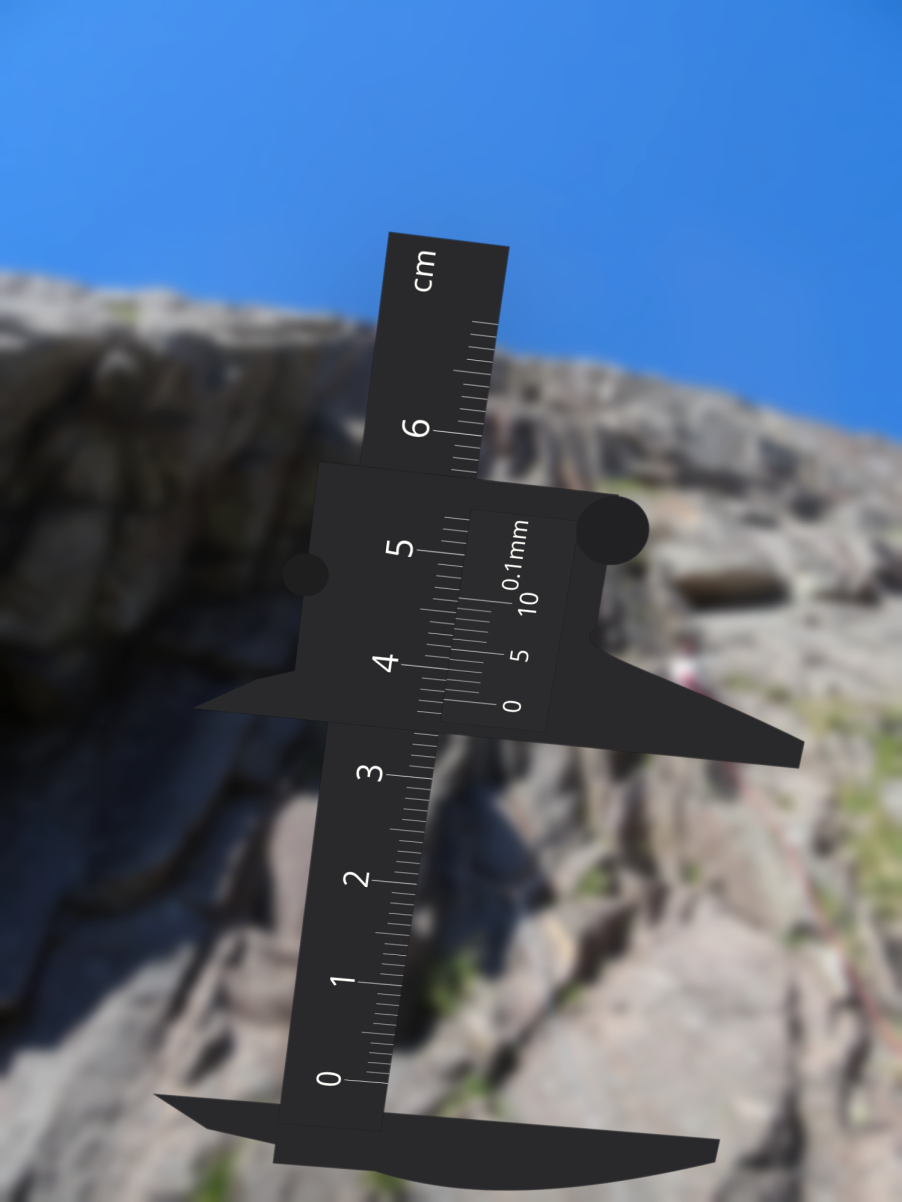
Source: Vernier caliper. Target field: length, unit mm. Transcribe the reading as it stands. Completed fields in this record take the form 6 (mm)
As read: 37.3 (mm)
